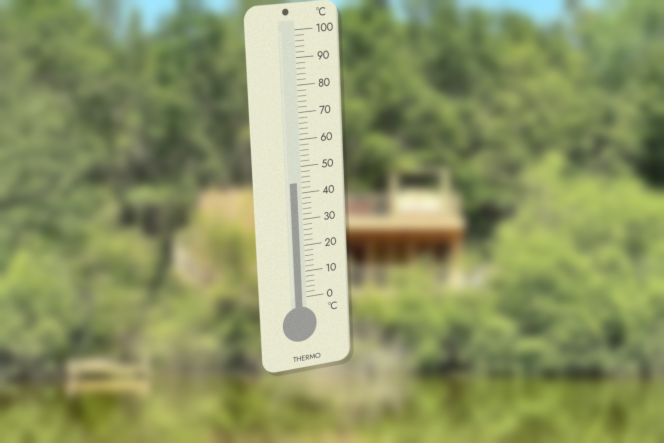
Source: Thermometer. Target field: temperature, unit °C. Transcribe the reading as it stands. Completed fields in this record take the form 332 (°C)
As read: 44 (°C)
